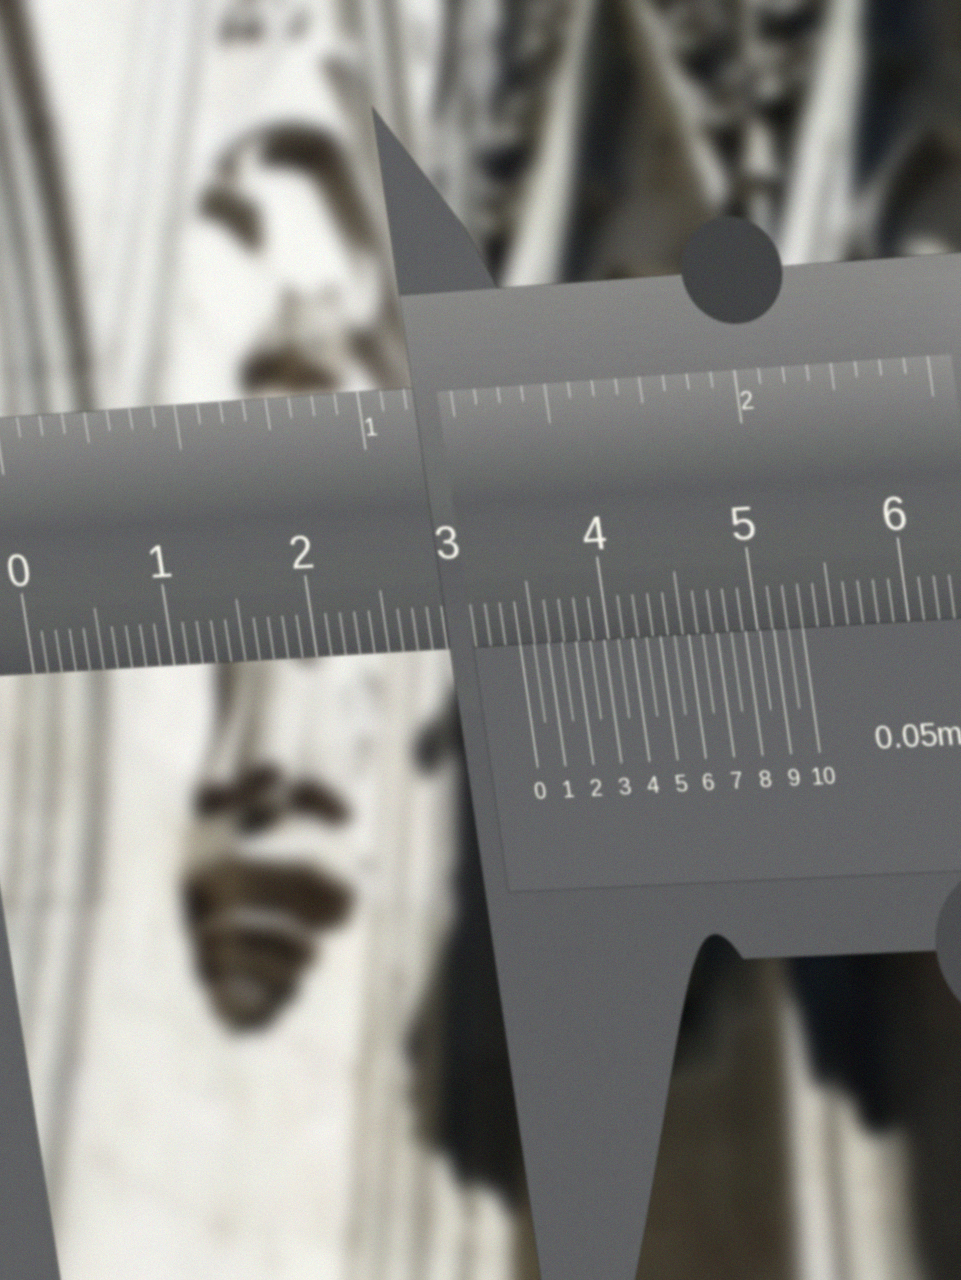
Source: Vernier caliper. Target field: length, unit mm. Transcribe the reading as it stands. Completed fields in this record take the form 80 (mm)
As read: 34.0 (mm)
